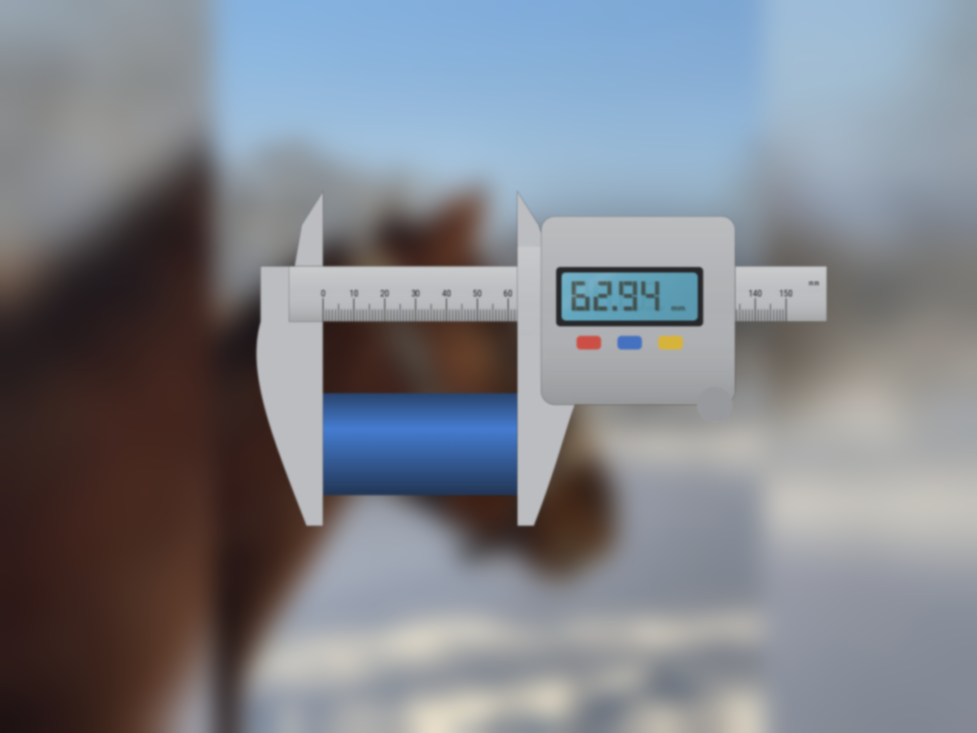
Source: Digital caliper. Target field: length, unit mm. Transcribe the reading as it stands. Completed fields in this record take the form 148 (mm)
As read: 62.94 (mm)
